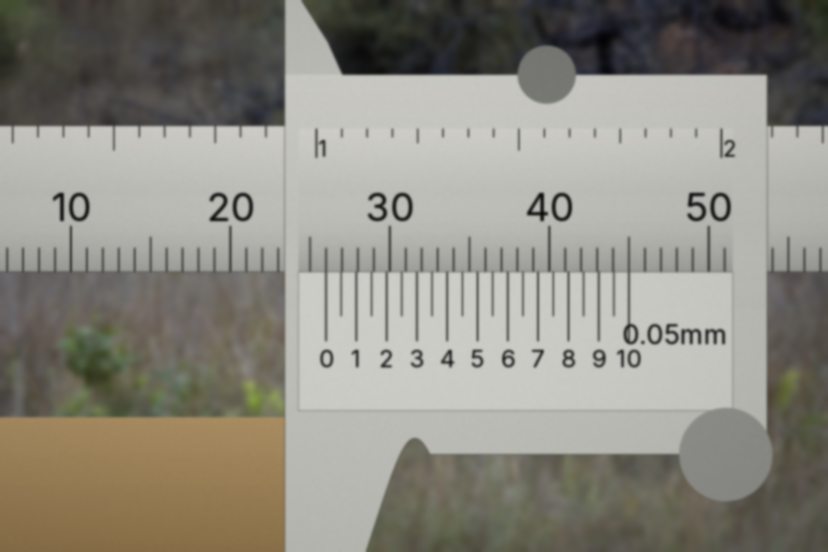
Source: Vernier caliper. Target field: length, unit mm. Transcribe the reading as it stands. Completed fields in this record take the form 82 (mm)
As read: 26.0 (mm)
